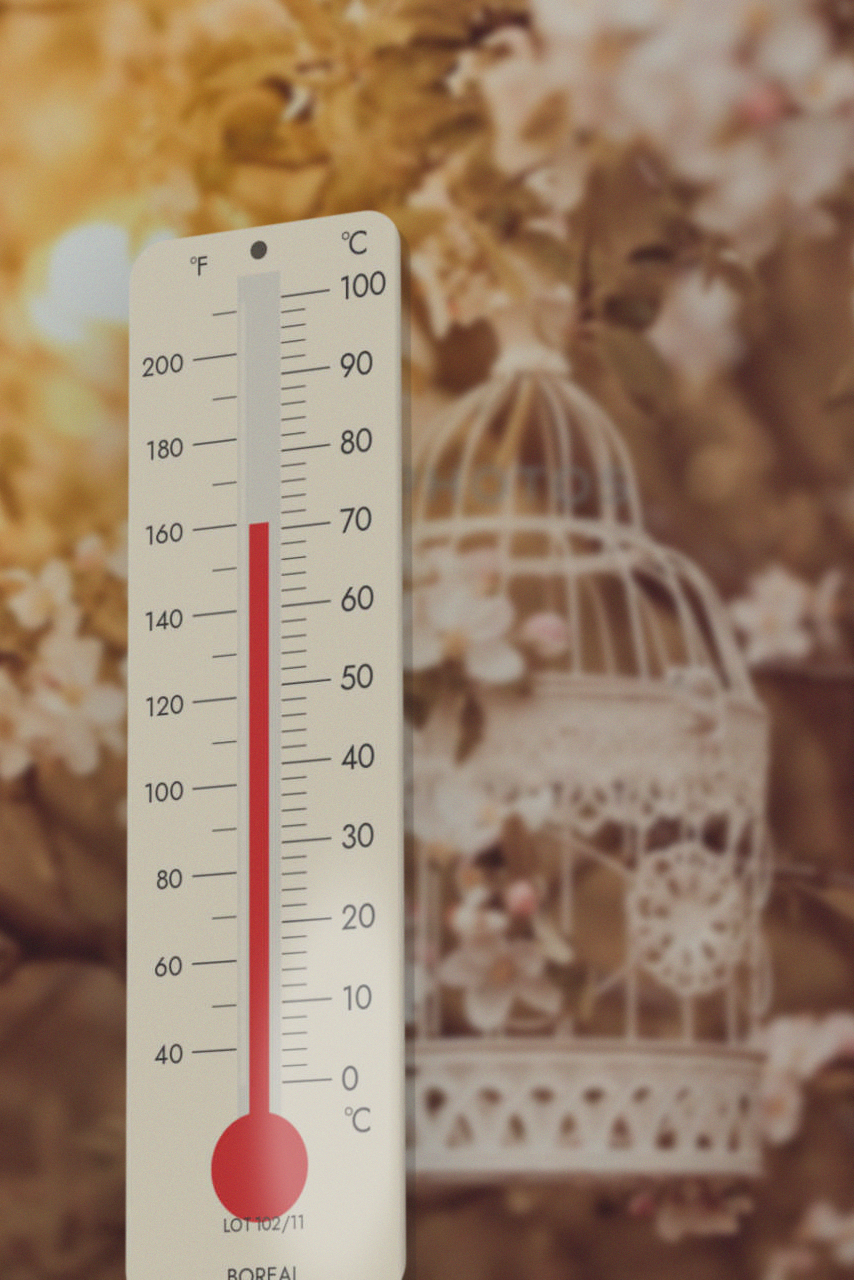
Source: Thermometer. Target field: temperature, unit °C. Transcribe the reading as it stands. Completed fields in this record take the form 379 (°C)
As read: 71 (°C)
